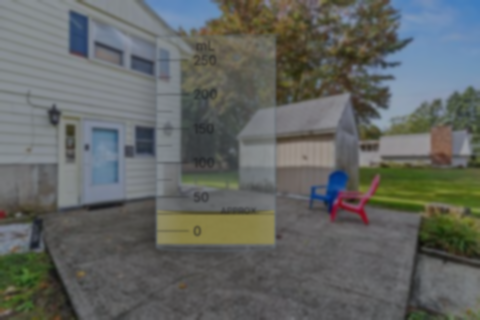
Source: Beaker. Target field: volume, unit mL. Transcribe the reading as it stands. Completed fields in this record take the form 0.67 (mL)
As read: 25 (mL)
